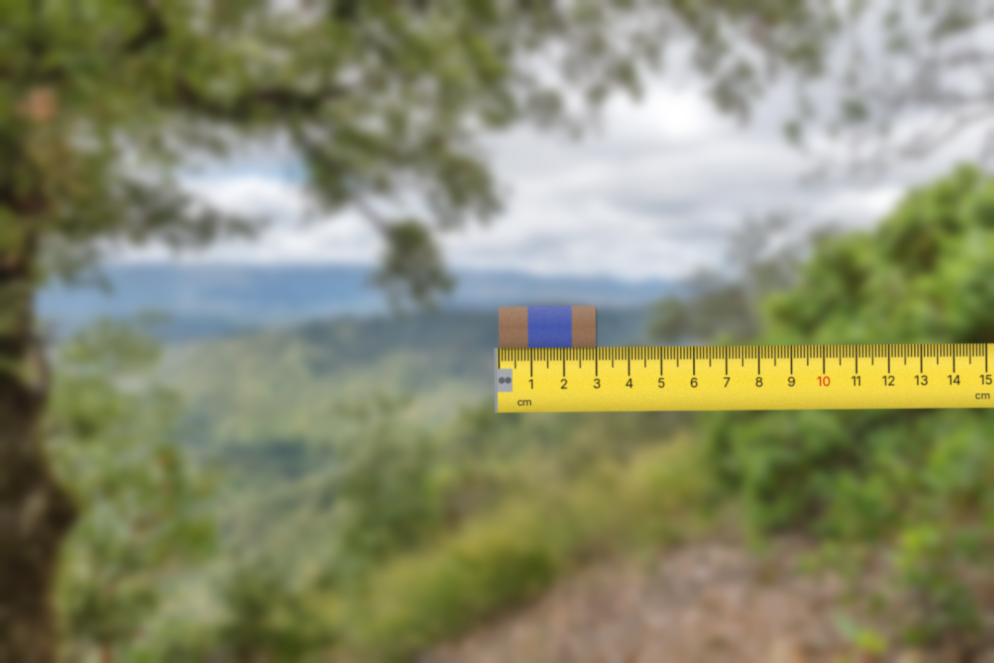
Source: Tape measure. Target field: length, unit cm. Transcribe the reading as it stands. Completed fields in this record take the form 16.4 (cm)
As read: 3 (cm)
